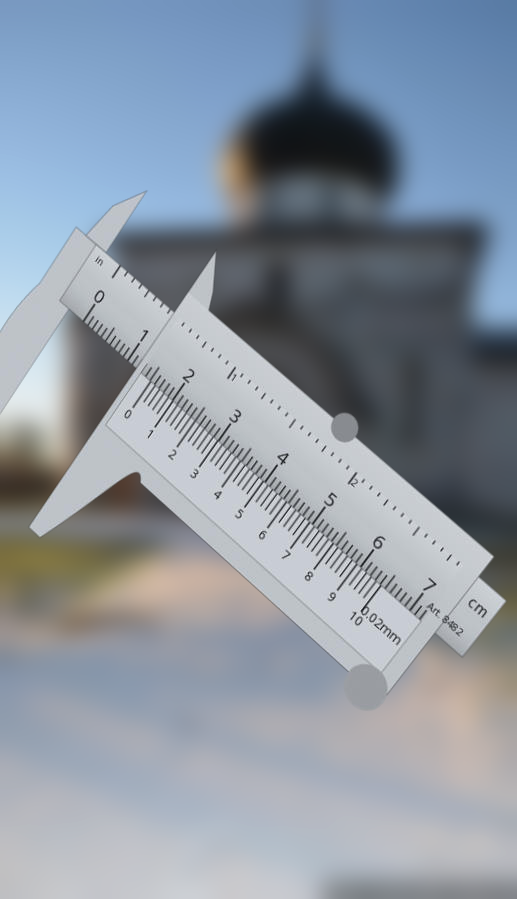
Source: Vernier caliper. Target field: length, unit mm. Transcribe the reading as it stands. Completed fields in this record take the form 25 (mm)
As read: 15.2 (mm)
